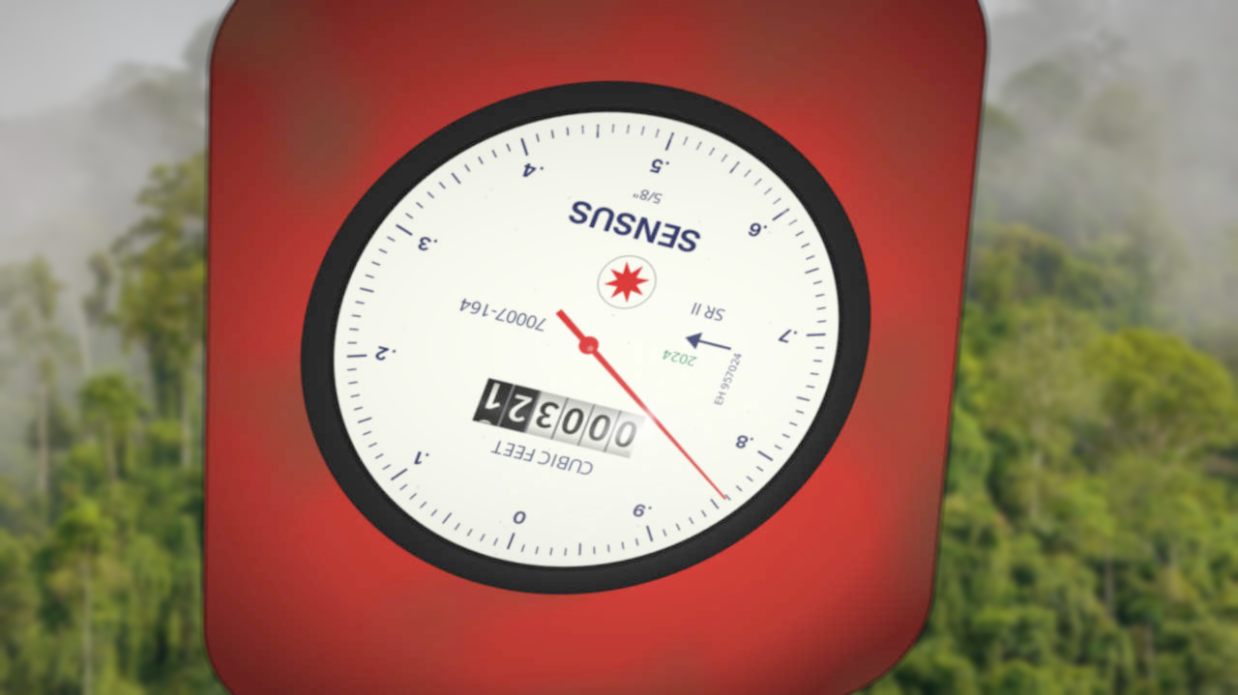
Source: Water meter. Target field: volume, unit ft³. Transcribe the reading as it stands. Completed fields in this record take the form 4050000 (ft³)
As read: 320.84 (ft³)
